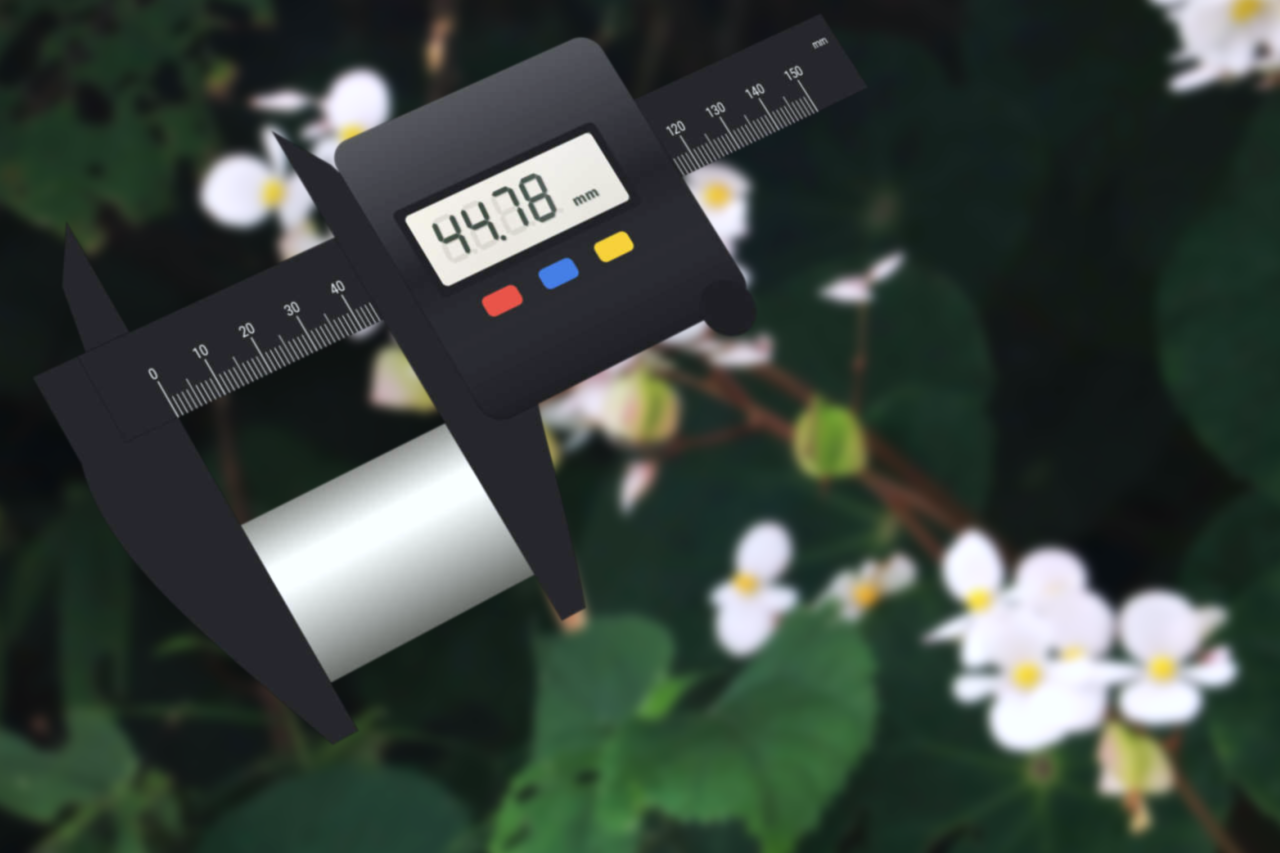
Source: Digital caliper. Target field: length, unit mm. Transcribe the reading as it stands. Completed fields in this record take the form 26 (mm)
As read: 44.78 (mm)
